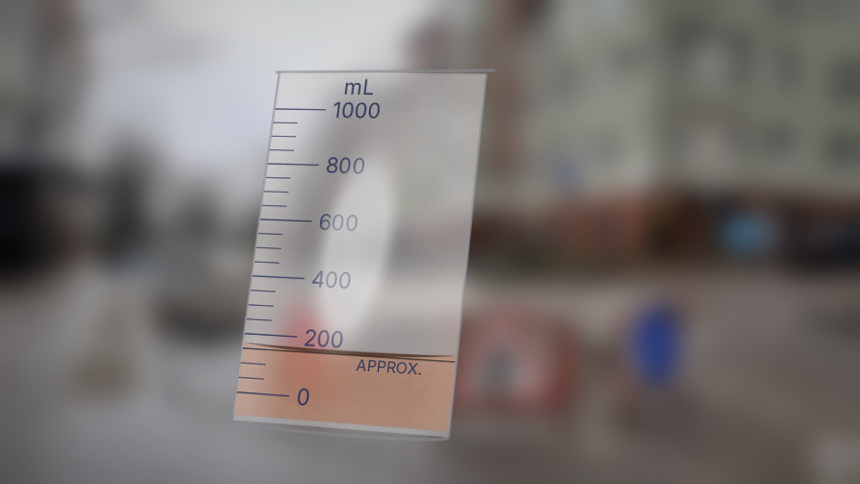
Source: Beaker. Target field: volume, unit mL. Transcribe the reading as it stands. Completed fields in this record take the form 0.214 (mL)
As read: 150 (mL)
